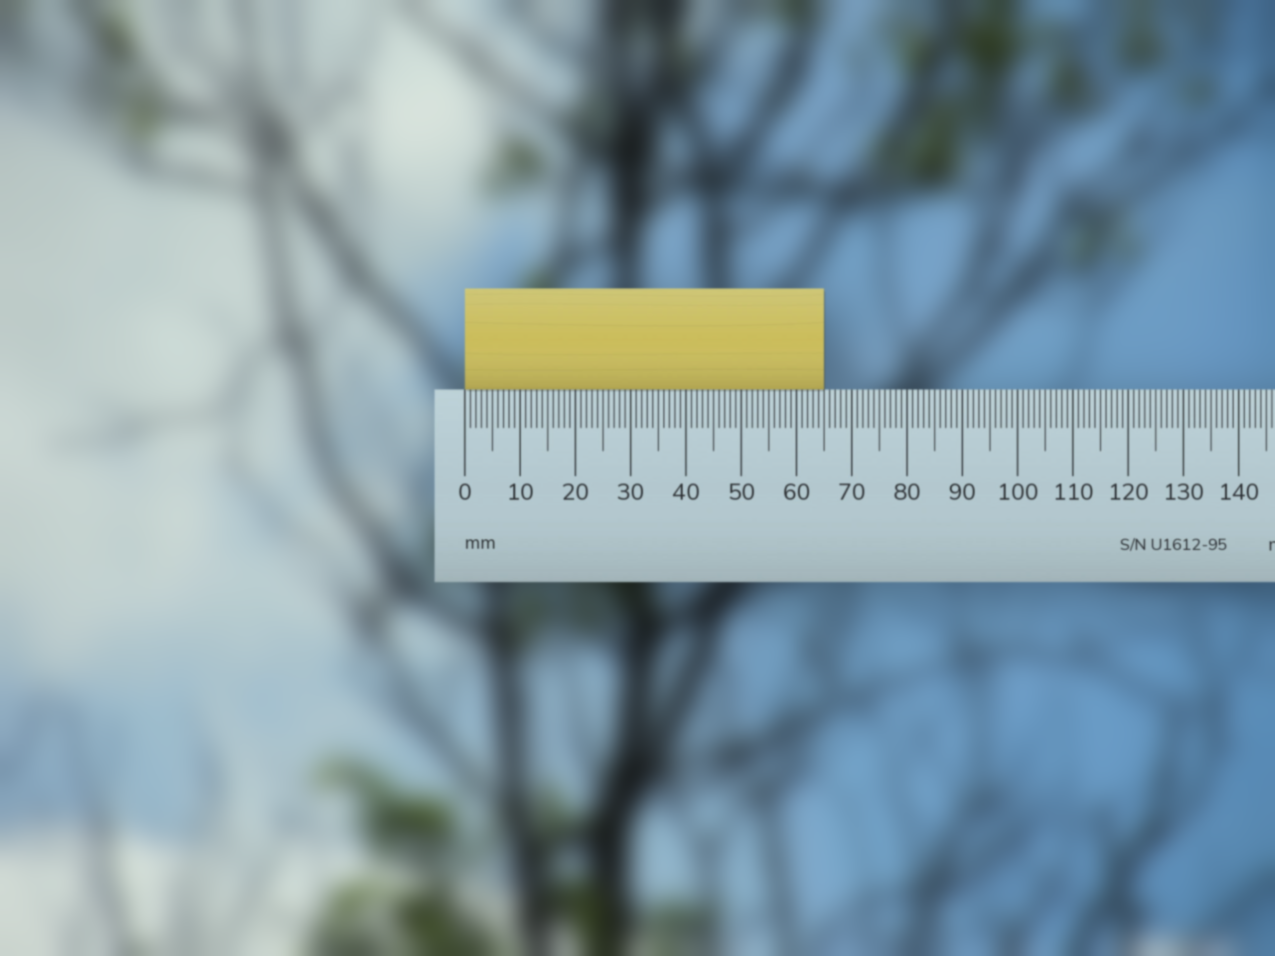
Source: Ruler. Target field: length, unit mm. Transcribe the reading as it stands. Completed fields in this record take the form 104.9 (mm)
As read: 65 (mm)
